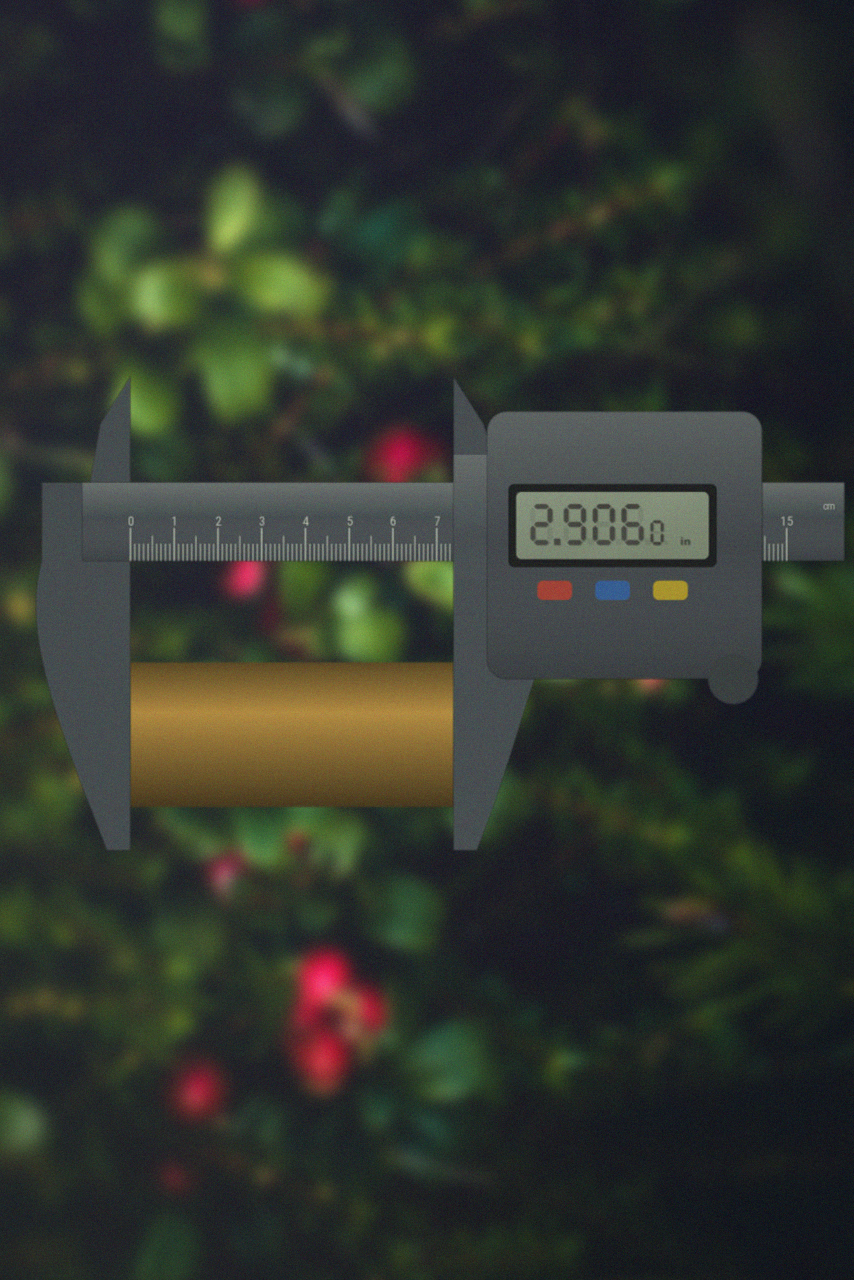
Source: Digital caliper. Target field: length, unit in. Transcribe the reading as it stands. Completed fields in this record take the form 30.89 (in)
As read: 2.9060 (in)
